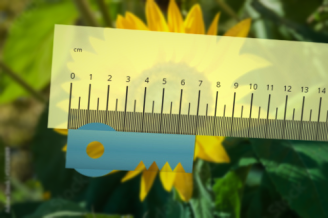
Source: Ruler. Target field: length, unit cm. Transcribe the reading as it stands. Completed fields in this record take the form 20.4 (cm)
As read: 7 (cm)
